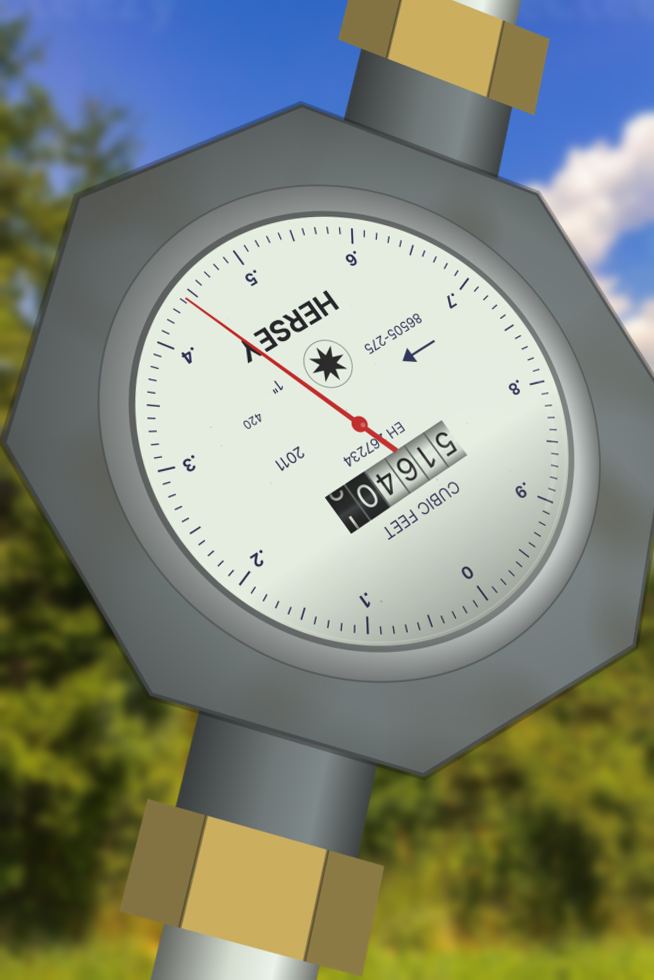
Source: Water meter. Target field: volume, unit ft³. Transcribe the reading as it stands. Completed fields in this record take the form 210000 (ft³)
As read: 516401.44 (ft³)
